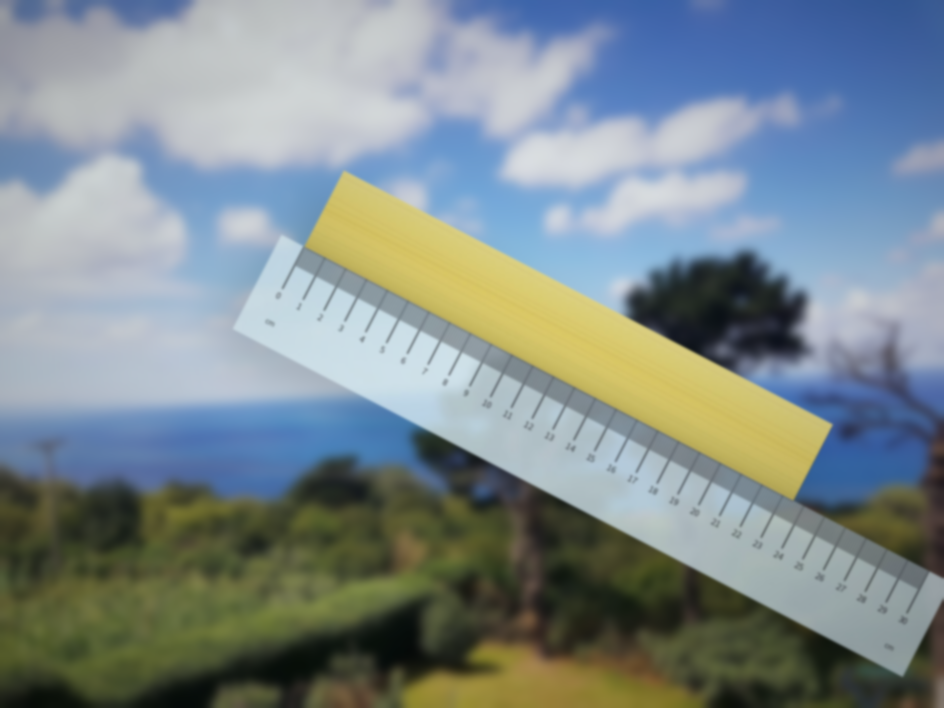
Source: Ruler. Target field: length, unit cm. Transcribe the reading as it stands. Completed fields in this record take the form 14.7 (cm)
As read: 23.5 (cm)
